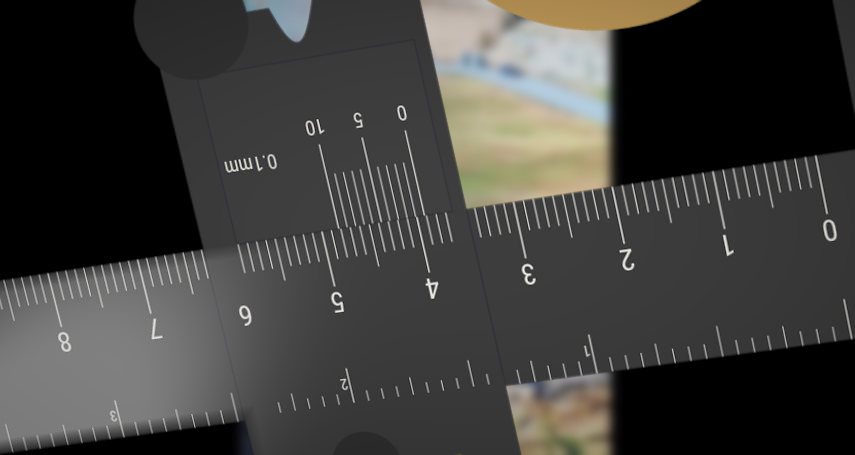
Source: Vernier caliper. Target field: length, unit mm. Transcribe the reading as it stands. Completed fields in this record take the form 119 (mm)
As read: 39.2 (mm)
